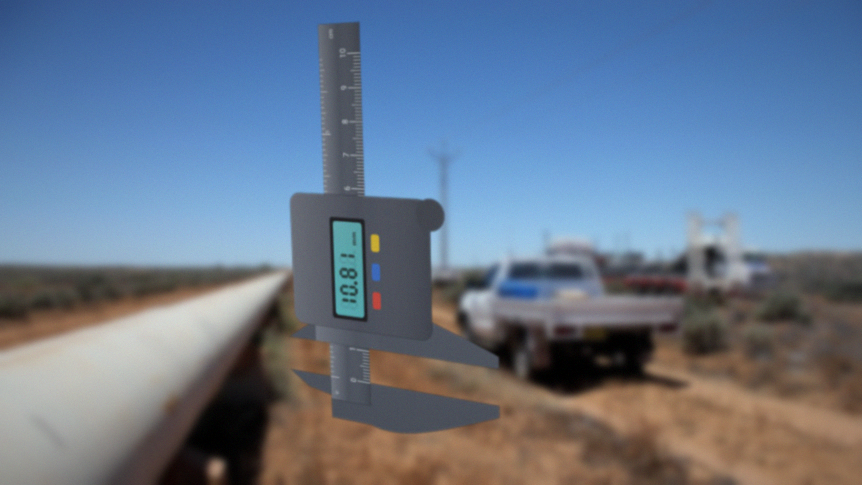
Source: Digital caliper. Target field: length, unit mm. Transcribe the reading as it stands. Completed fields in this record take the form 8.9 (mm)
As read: 10.81 (mm)
